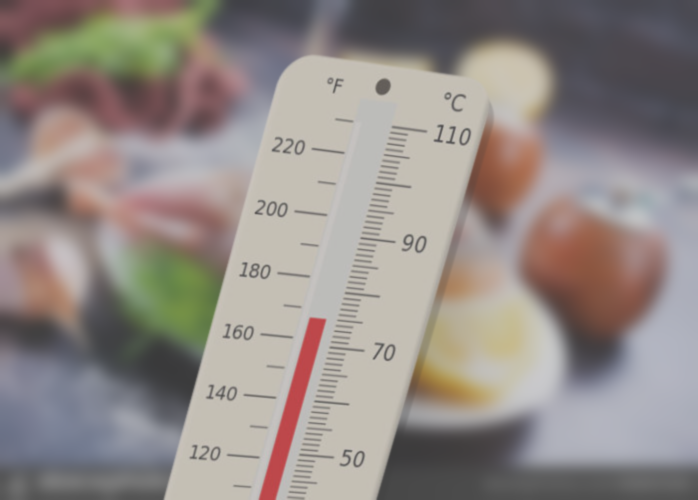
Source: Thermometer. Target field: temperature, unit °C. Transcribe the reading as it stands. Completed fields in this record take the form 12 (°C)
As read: 75 (°C)
